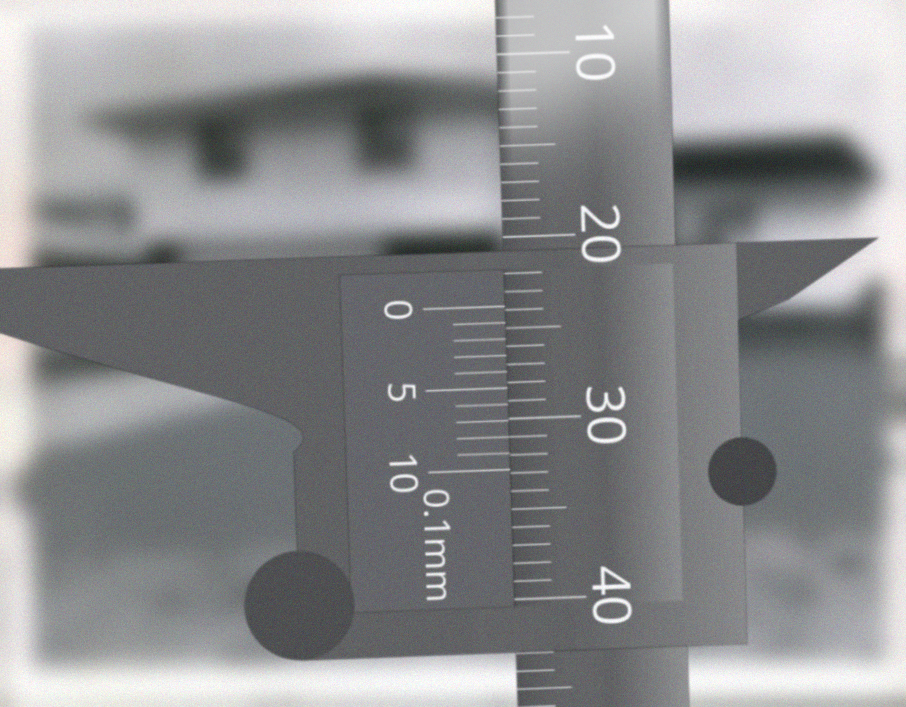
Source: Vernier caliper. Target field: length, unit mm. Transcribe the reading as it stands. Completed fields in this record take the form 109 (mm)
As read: 23.8 (mm)
